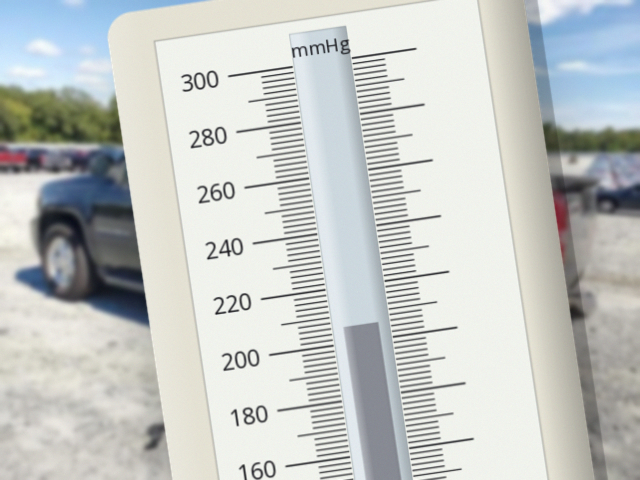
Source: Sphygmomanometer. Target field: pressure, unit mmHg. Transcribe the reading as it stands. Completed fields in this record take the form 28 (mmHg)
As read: 206 (mmHg)
